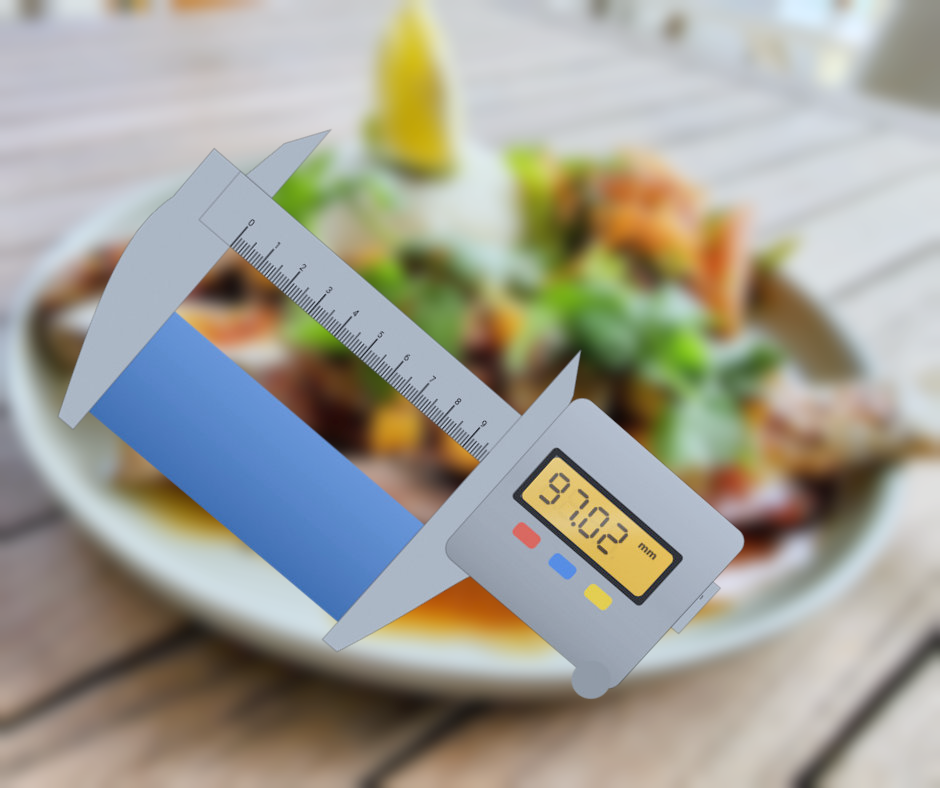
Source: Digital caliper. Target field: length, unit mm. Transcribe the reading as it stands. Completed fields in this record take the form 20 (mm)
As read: 97.02 (mm)
